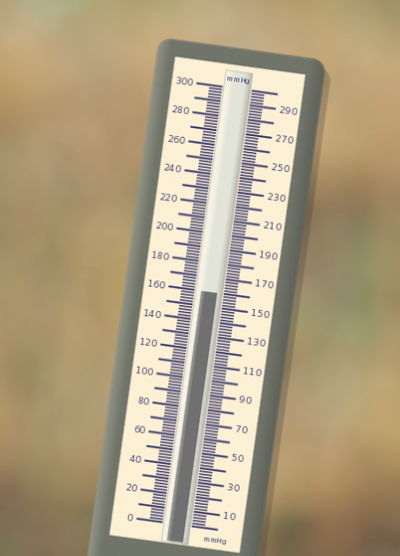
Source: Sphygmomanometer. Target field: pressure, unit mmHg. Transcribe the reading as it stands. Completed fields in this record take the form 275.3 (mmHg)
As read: 160 (mmHg)
